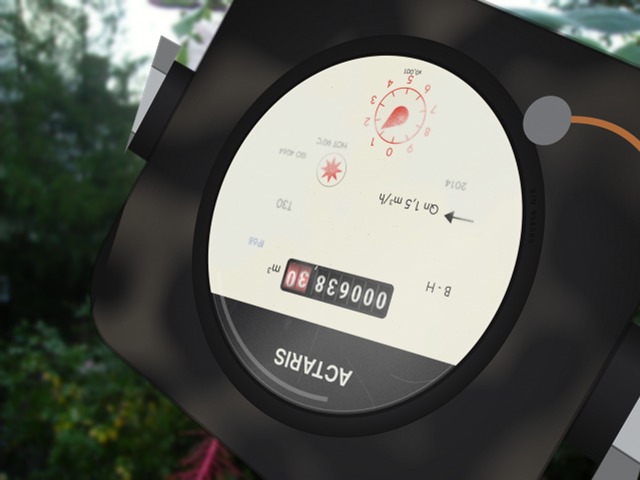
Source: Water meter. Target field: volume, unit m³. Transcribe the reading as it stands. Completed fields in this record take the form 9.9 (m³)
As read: 638.301 (m³)
